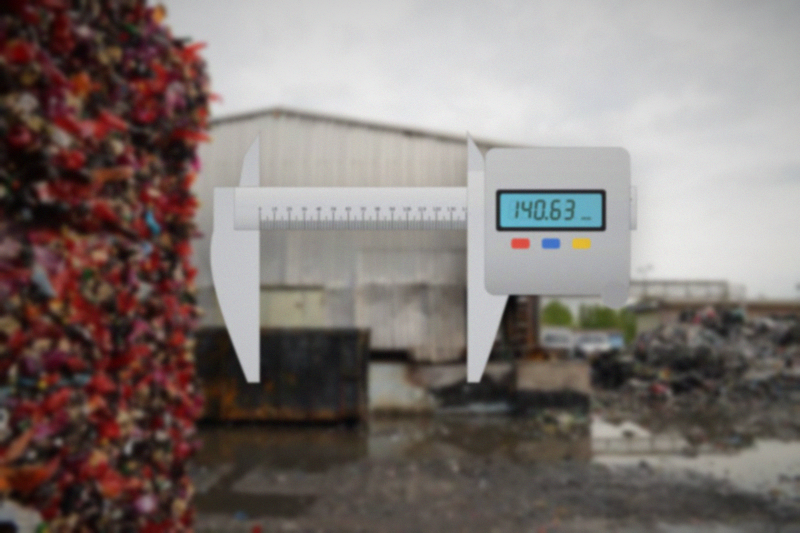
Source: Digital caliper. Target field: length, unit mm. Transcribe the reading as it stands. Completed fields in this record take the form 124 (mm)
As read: 140.63 (mm)
